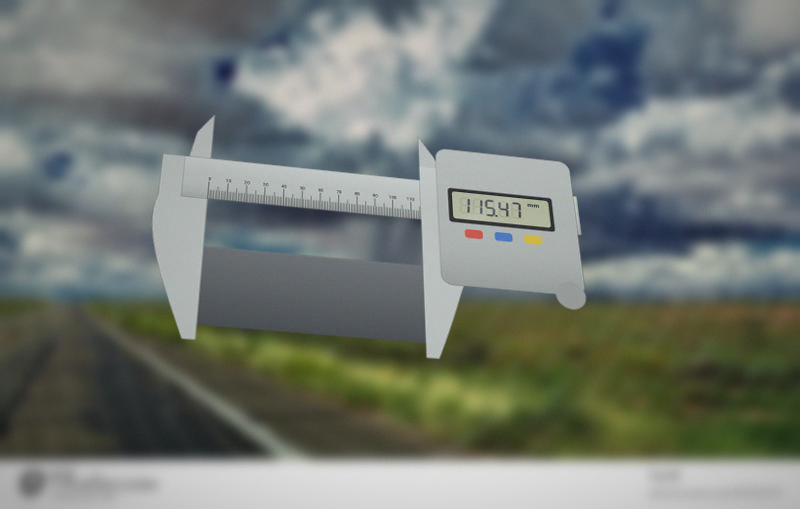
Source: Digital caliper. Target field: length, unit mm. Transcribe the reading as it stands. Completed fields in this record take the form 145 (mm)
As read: 115.47 (mm)
